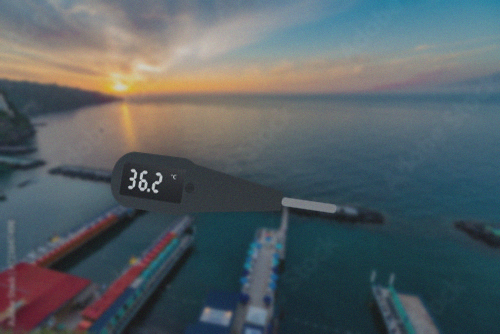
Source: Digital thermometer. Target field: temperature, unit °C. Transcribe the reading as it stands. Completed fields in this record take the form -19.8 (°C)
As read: 36.2 (°C)
